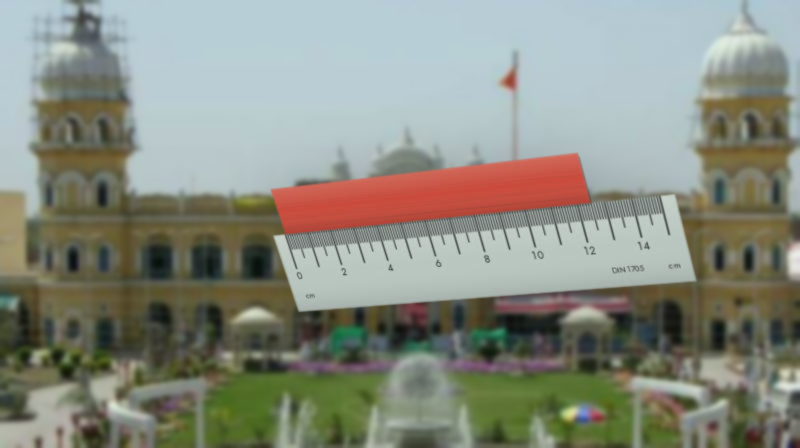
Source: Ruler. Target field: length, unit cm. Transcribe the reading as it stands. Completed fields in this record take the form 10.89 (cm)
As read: 12.5 (cm)
